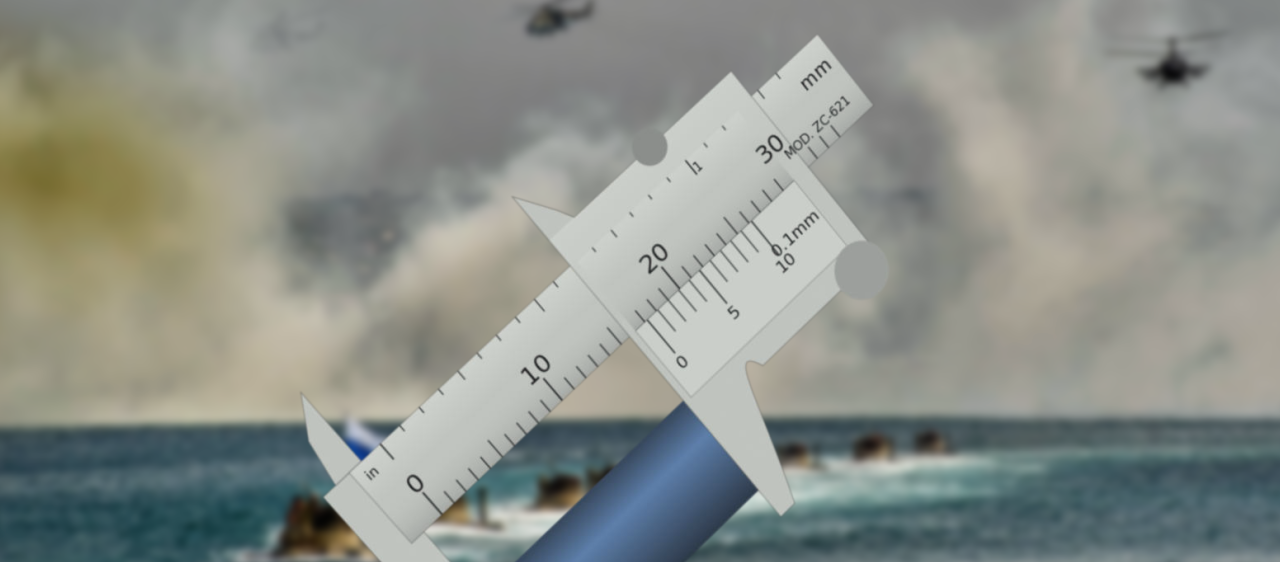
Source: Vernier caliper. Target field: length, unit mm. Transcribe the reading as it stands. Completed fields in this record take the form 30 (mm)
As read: 17.2 (mm)
